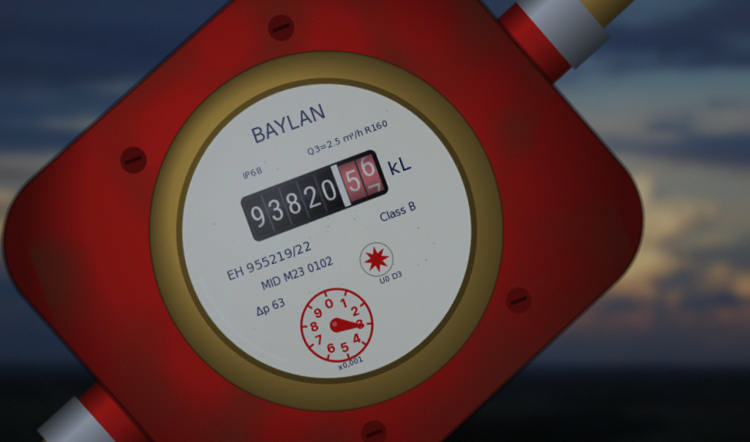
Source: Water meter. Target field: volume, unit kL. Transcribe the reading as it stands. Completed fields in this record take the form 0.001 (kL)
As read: 93820.563 (kL)
